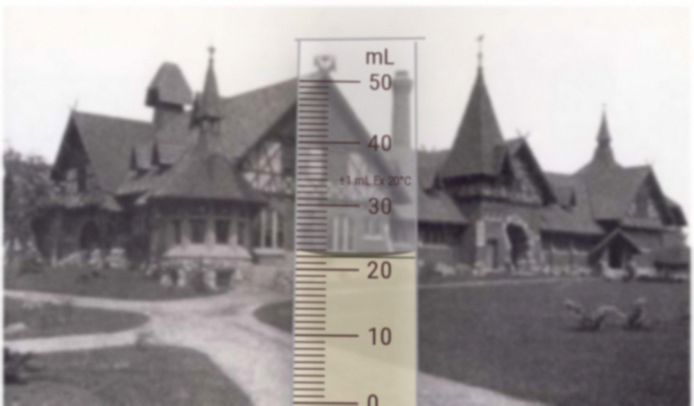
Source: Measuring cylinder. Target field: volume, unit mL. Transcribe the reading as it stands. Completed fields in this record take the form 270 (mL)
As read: 22 (mL)
